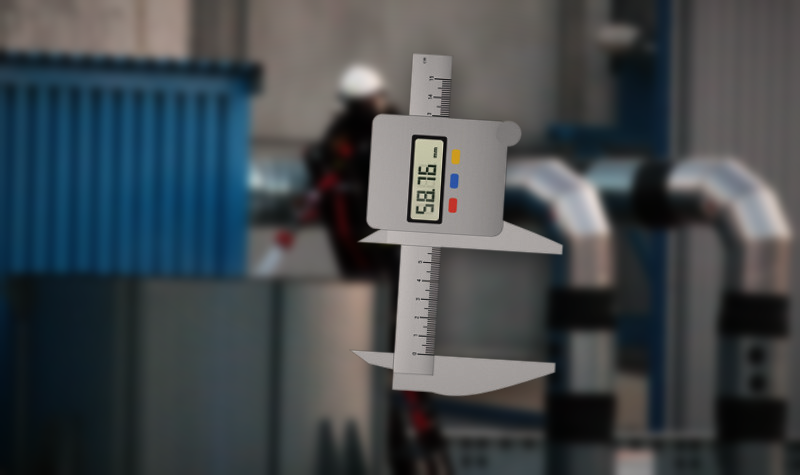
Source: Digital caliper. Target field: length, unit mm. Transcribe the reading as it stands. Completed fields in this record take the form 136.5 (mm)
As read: 58.76 (mm)
